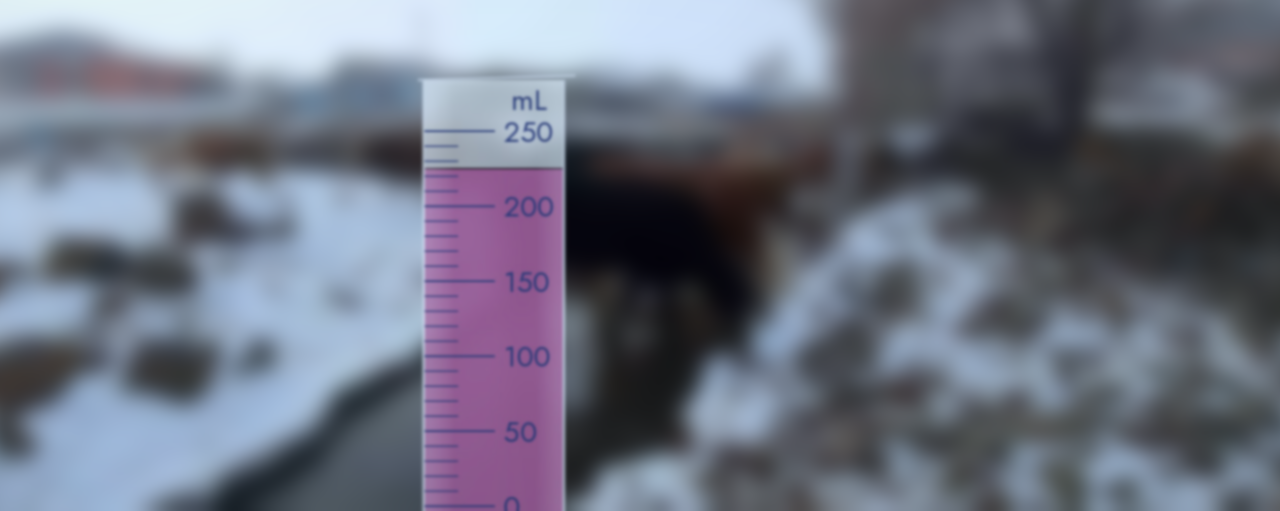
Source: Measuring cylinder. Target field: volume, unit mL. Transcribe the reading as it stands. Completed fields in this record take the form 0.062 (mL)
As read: 225 (mL)
